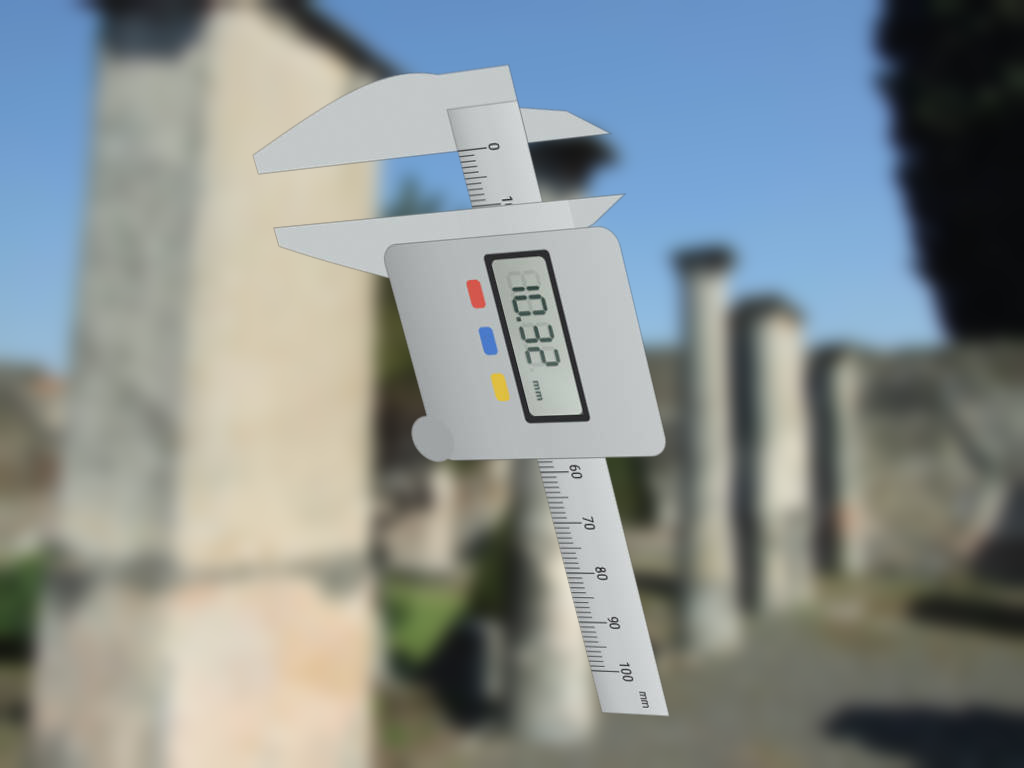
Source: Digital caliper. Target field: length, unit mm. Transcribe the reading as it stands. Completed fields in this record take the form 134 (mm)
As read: 10.32 (mm)
